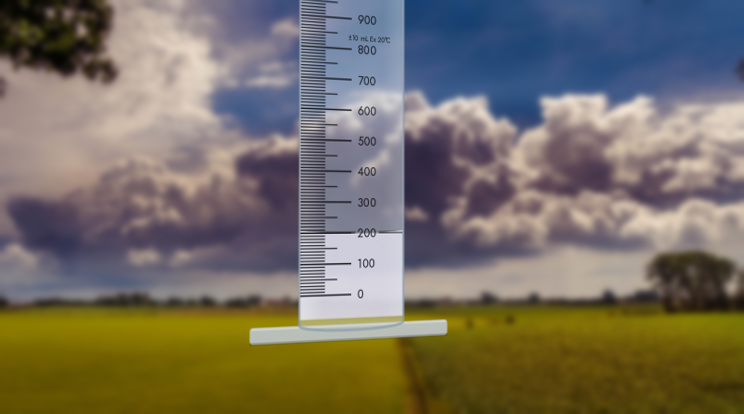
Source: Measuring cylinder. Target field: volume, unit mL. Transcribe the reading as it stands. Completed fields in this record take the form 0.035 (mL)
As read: 200 (mL)
